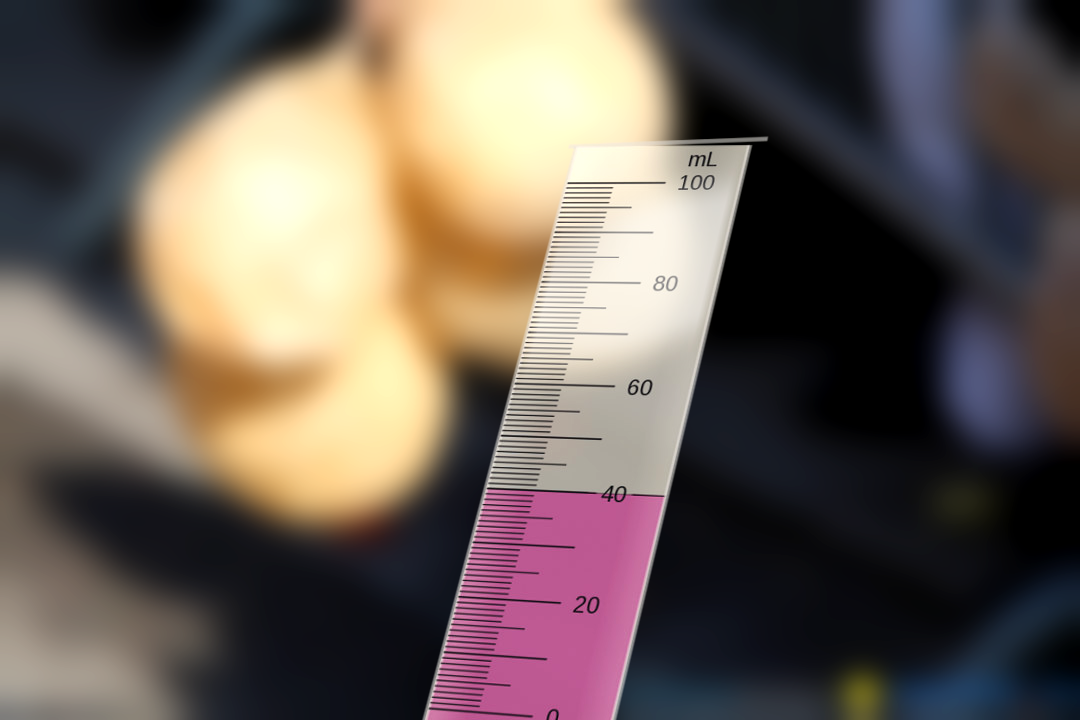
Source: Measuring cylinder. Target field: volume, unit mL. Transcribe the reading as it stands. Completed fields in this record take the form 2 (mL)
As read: 40 (mL)
